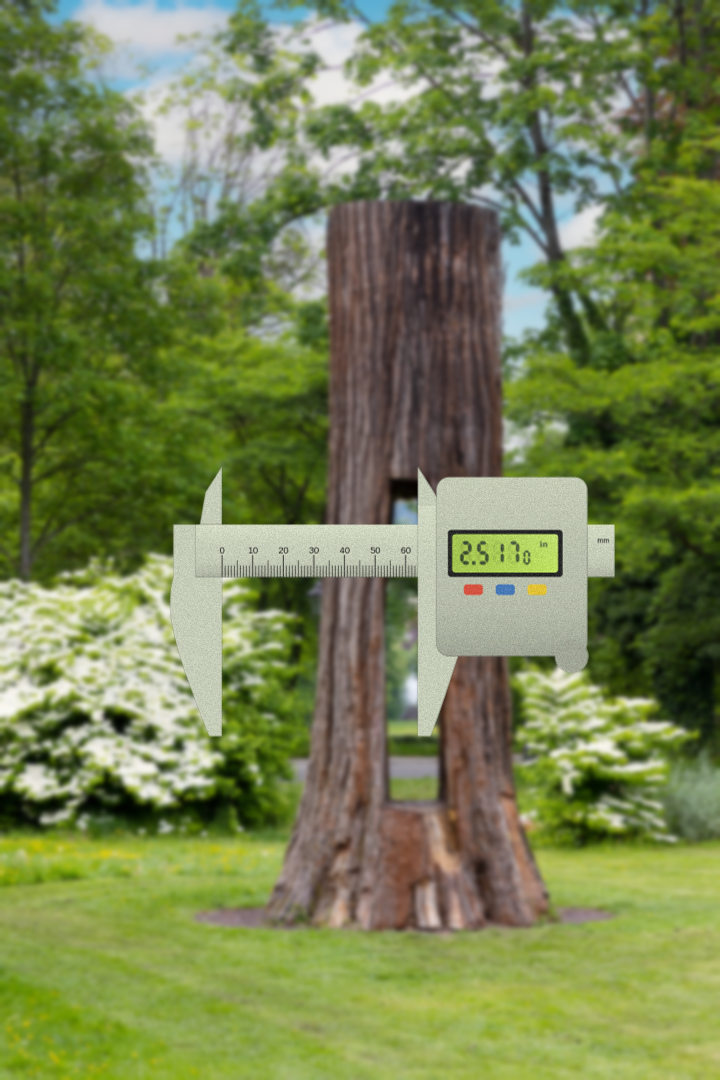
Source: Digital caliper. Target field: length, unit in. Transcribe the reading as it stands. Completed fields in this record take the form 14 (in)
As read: 2.5170 (in)
